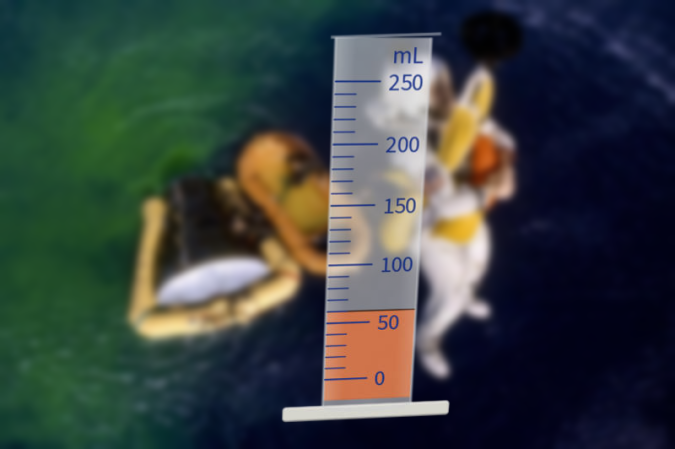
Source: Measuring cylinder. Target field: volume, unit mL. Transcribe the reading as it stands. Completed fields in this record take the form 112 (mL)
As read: 60 (mL)
